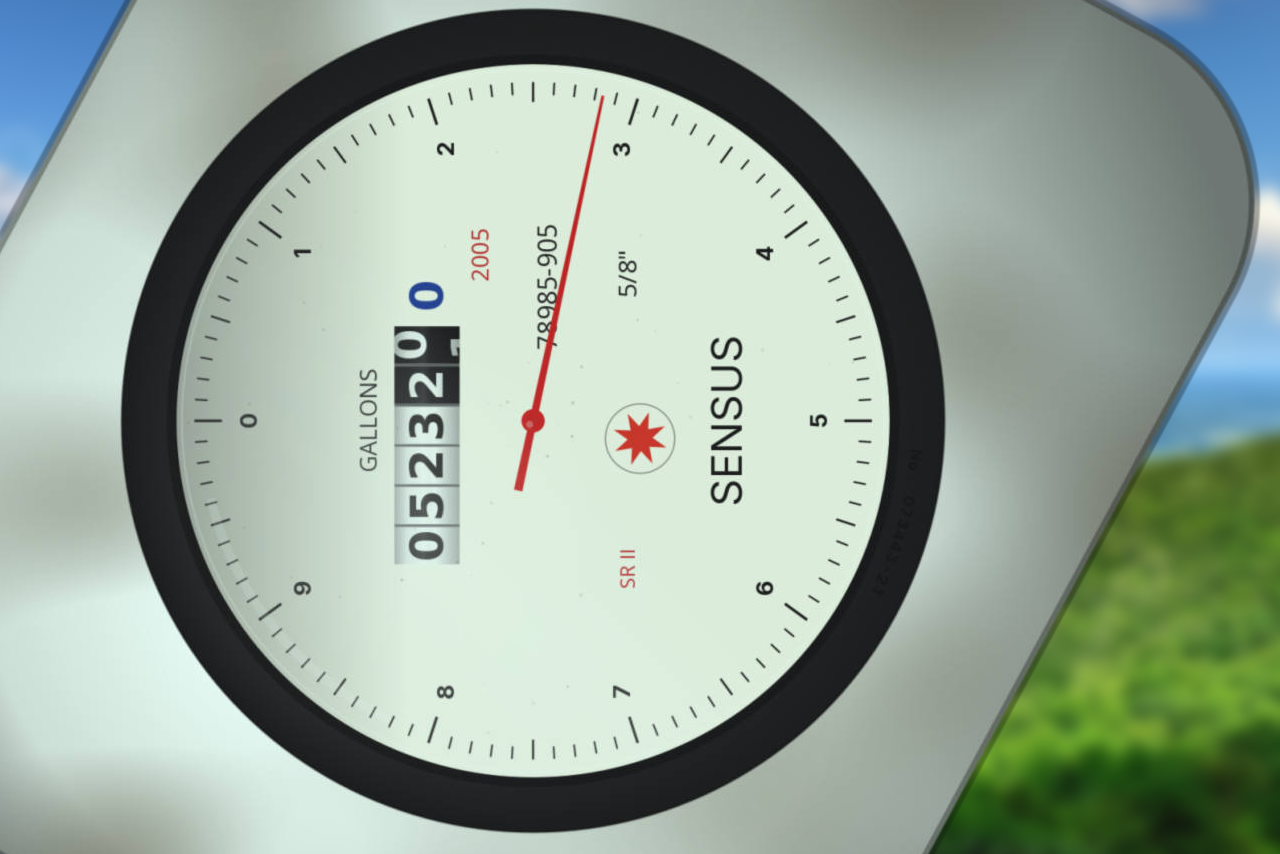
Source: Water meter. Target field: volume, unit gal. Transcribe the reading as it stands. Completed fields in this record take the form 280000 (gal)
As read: 523202.8 (gal)
